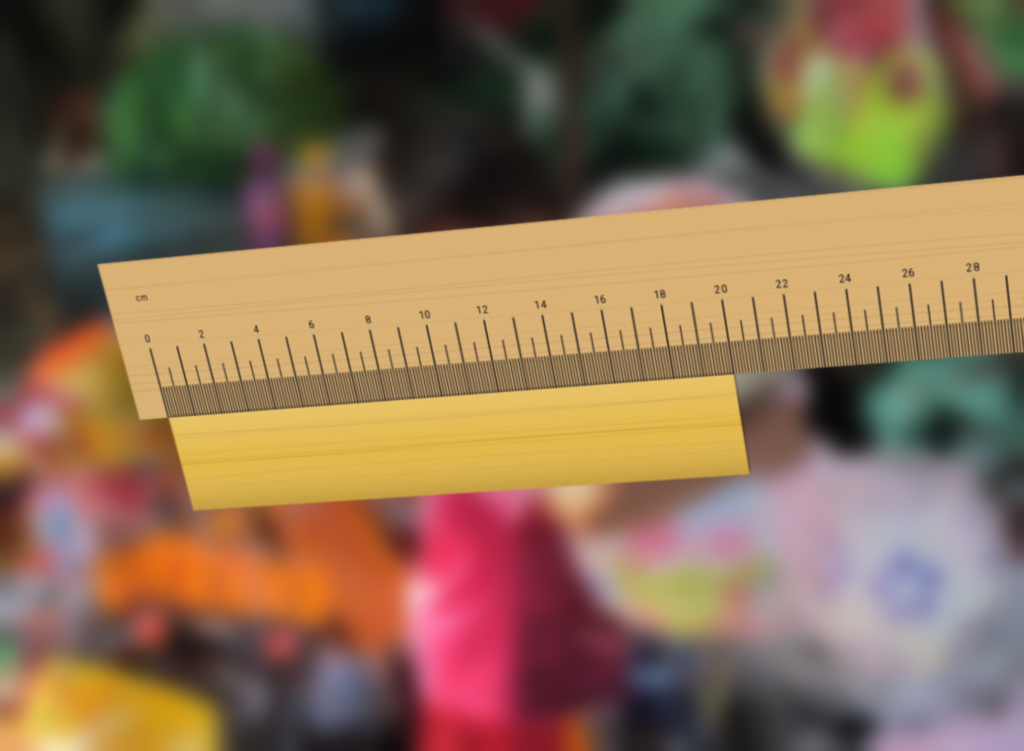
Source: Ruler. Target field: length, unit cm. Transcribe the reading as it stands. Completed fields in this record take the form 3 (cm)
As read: 20 (cm)
